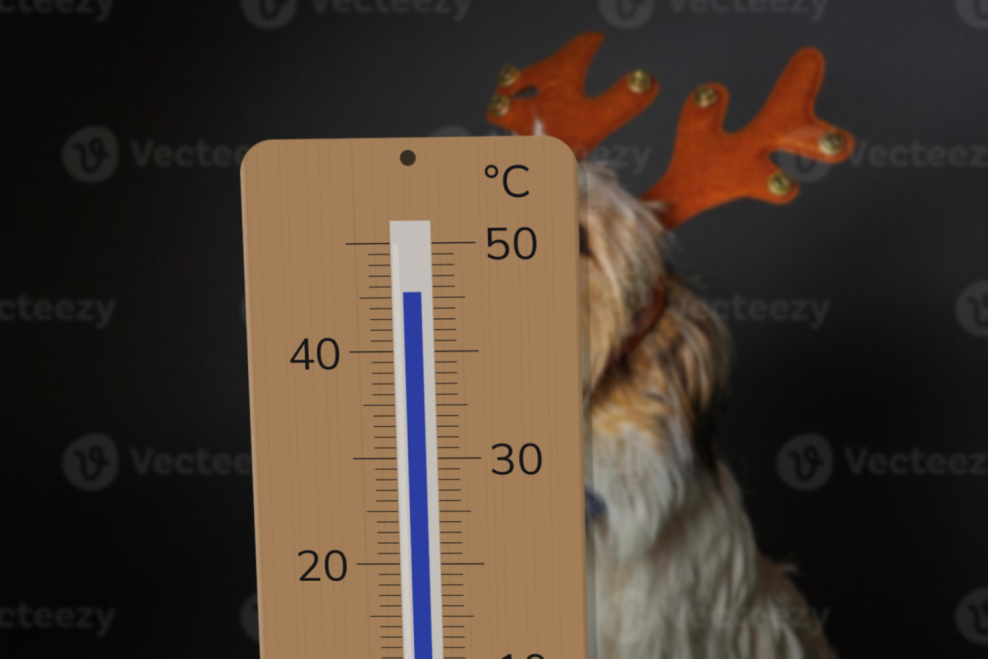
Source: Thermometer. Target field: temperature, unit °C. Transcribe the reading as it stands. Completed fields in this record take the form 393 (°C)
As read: 45.5 (°C)
